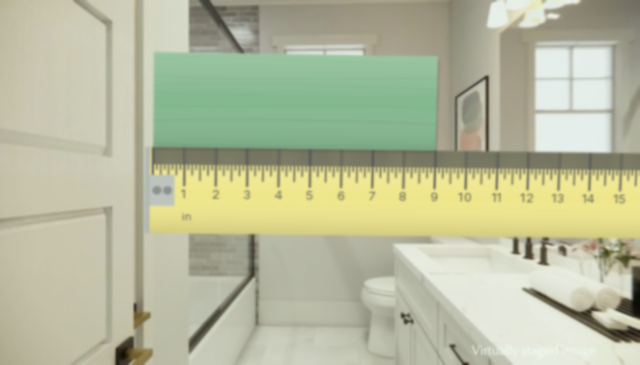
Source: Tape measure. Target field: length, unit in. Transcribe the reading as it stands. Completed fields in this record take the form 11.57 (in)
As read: 9 (in)
